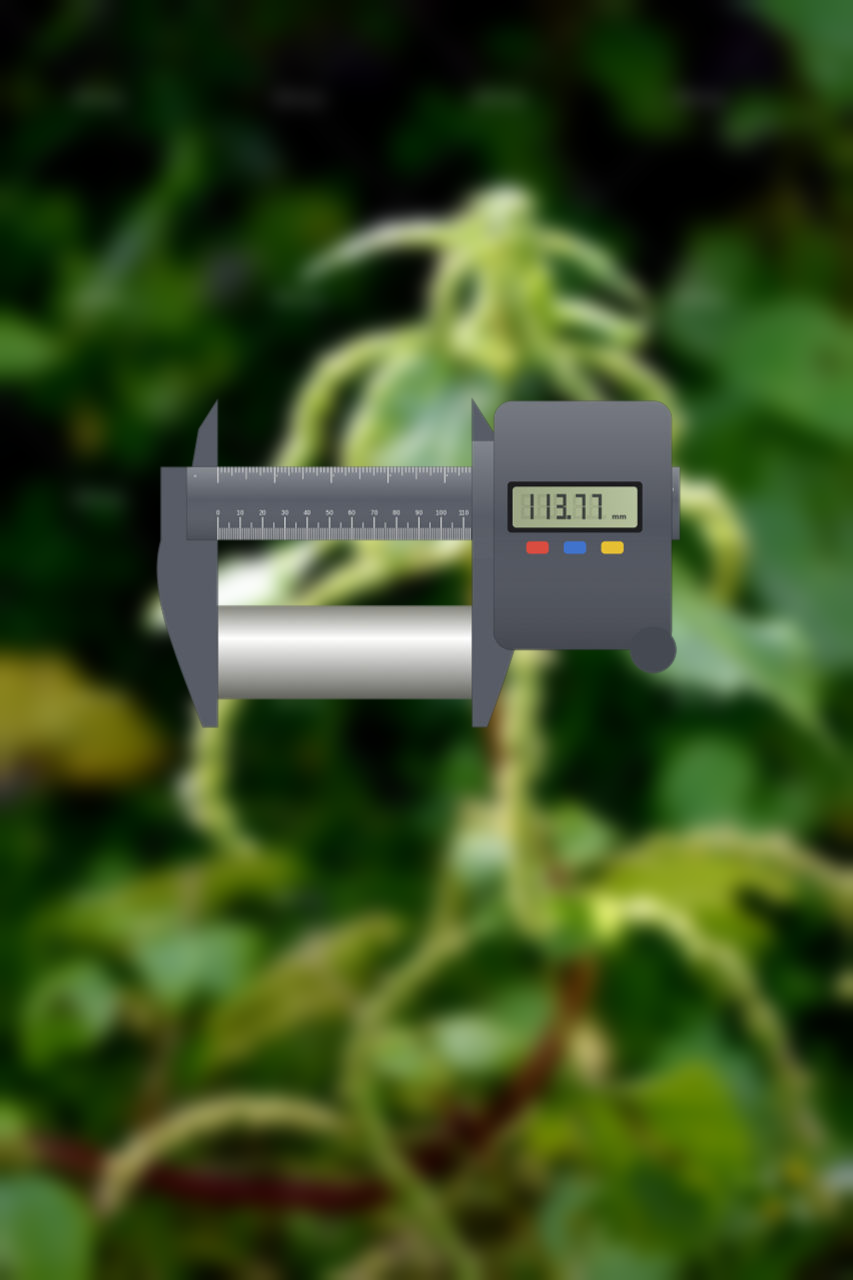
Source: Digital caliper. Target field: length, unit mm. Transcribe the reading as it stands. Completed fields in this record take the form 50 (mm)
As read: 113.77 (mm)
